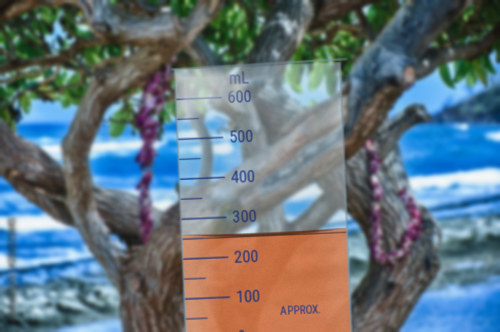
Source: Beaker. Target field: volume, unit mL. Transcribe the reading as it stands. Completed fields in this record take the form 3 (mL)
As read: 250 (mL)
